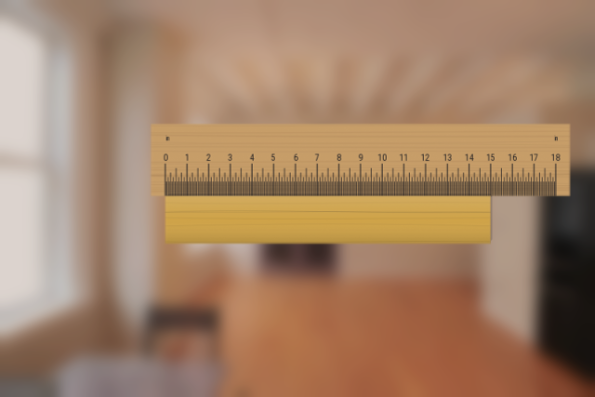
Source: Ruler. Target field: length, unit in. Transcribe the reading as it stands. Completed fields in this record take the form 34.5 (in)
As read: 15 (in)
